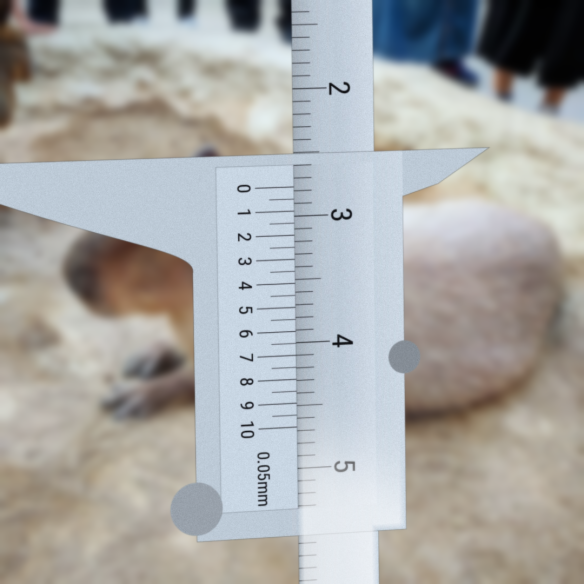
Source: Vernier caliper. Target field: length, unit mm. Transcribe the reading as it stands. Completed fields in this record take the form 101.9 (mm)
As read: 27.7 (mm)
